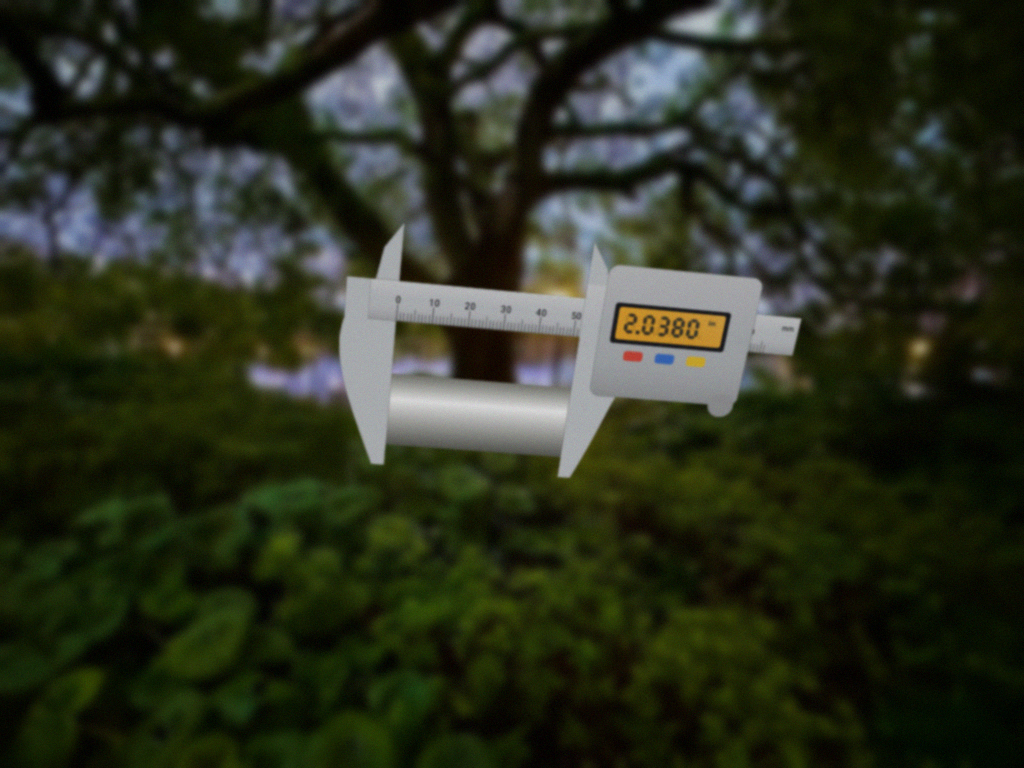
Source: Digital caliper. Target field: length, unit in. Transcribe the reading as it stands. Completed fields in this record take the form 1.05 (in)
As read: 2.0380 (in)
